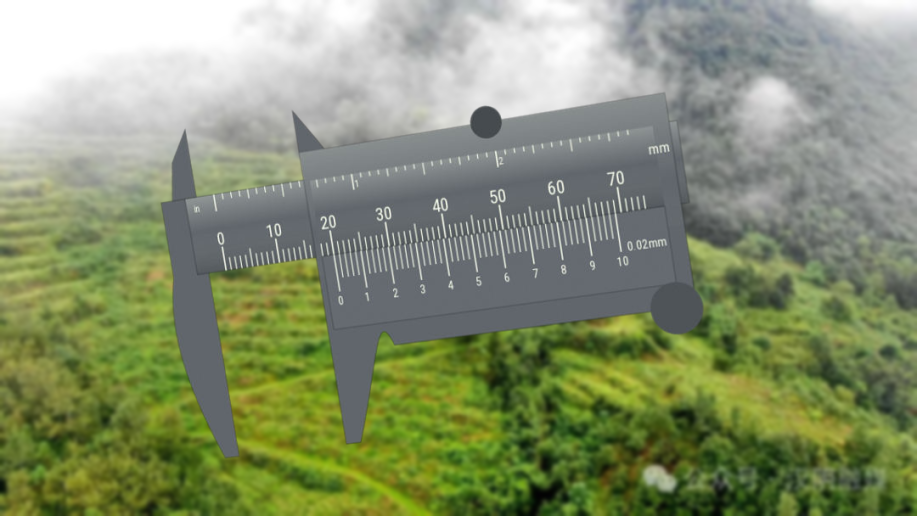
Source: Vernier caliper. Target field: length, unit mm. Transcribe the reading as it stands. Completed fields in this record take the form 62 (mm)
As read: 20.0 (mm)
